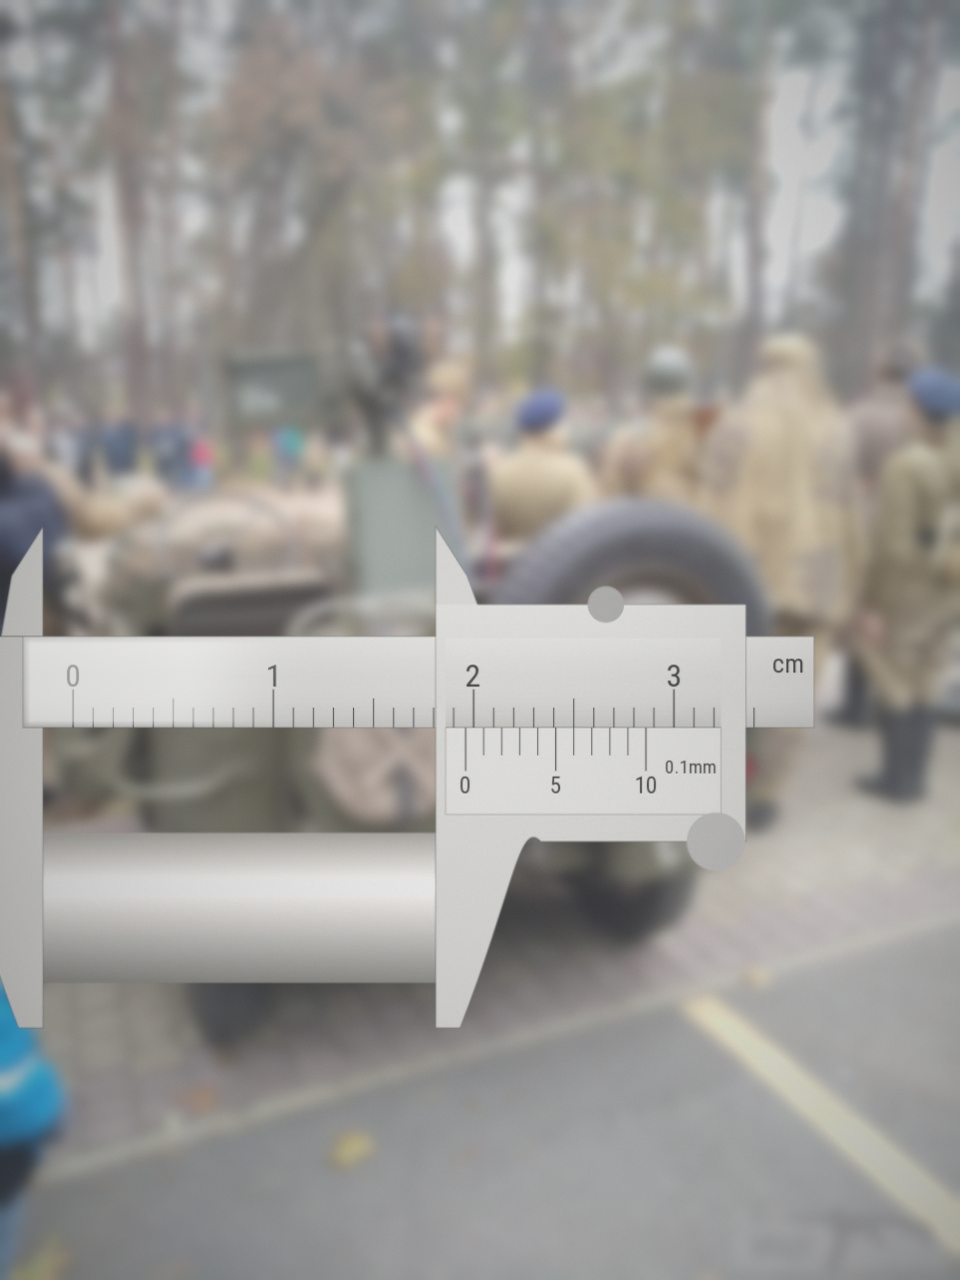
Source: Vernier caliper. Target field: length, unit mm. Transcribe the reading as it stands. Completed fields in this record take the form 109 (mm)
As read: 19.6 (mm)
